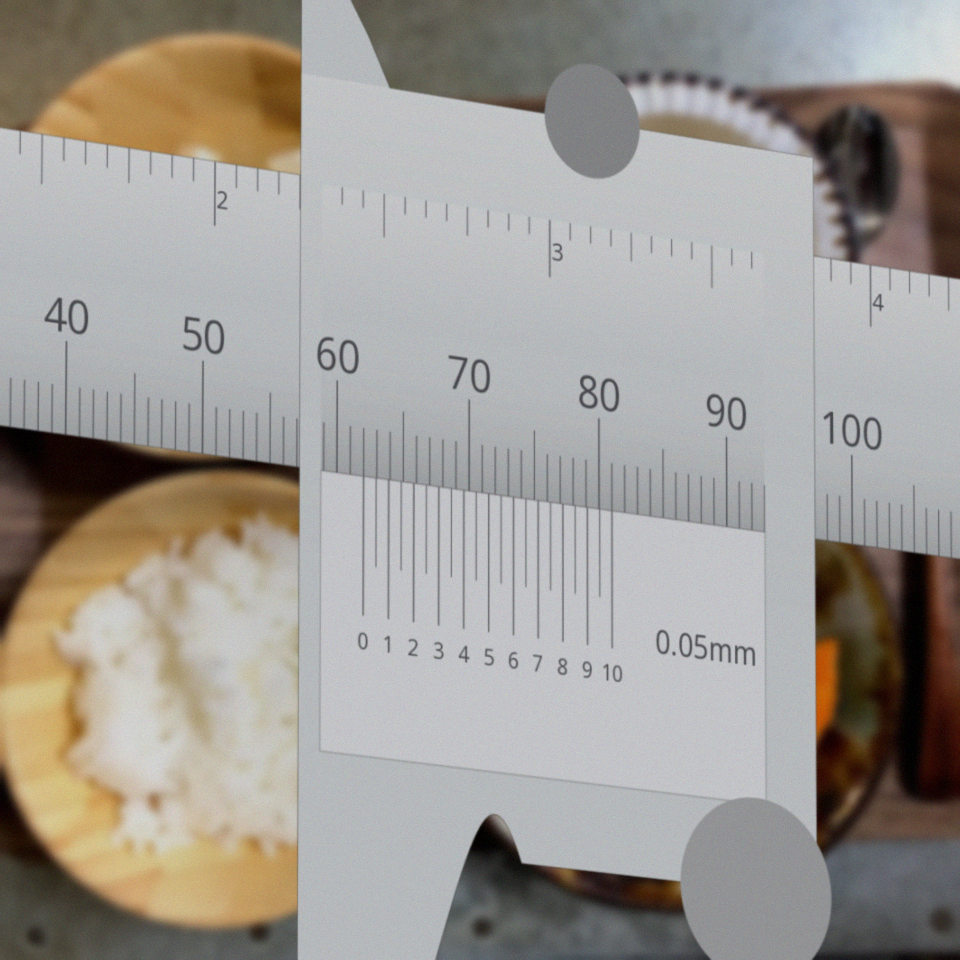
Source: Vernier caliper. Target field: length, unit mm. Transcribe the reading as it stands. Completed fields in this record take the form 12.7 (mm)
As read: 62.0 (mm)
